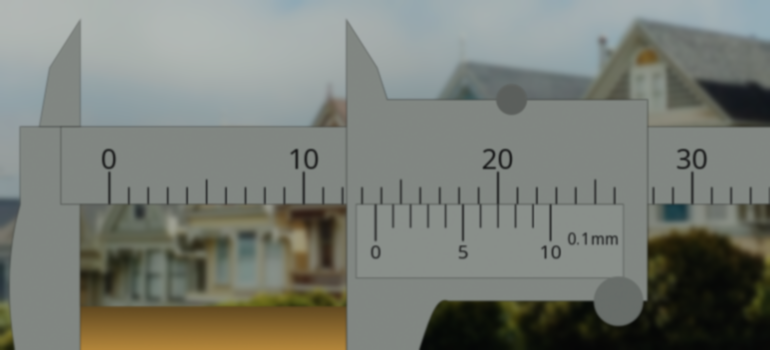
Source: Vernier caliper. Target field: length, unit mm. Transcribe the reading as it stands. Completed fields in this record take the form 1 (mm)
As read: 13.7 (mm)
